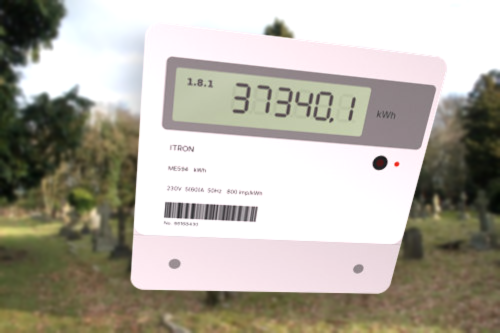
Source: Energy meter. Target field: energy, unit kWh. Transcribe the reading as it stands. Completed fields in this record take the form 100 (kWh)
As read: 37340.1 (kWh)
